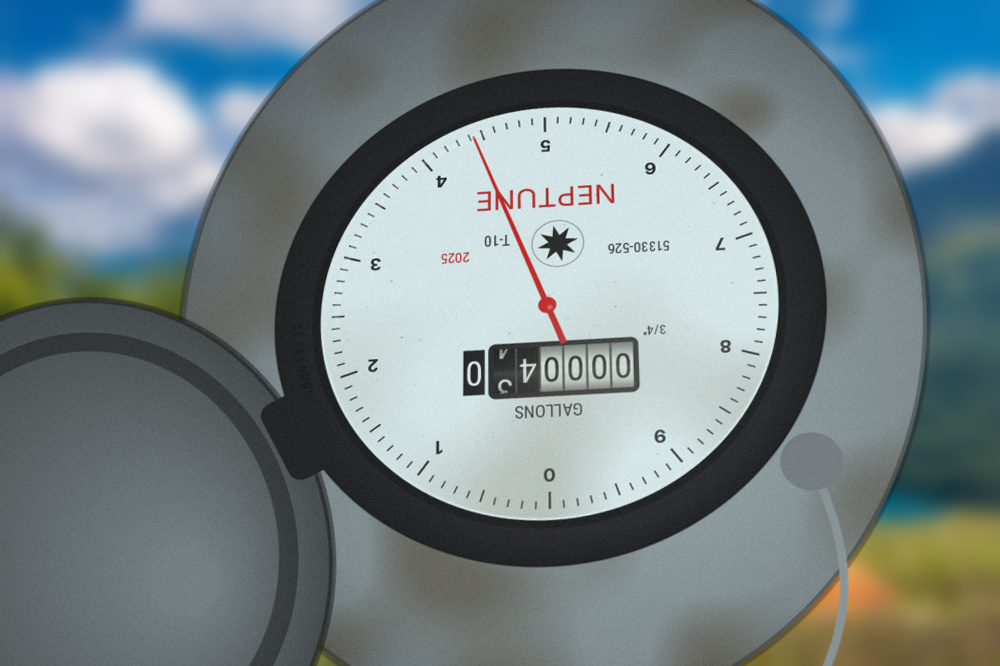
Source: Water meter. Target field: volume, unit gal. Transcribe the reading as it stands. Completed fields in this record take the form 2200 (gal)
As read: 434.4 (gal)
